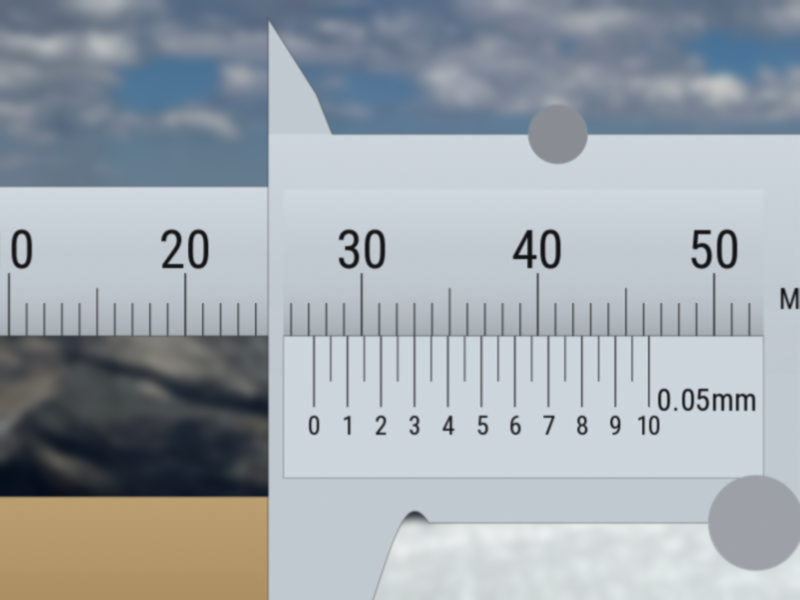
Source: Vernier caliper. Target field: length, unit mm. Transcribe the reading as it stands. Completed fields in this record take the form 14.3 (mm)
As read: 27.3 (mm)
